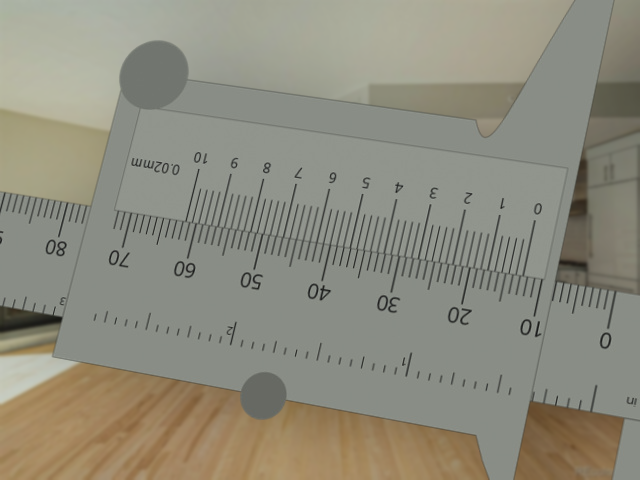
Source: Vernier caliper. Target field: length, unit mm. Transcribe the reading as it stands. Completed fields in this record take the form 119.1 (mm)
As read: 12.6 (mm)
